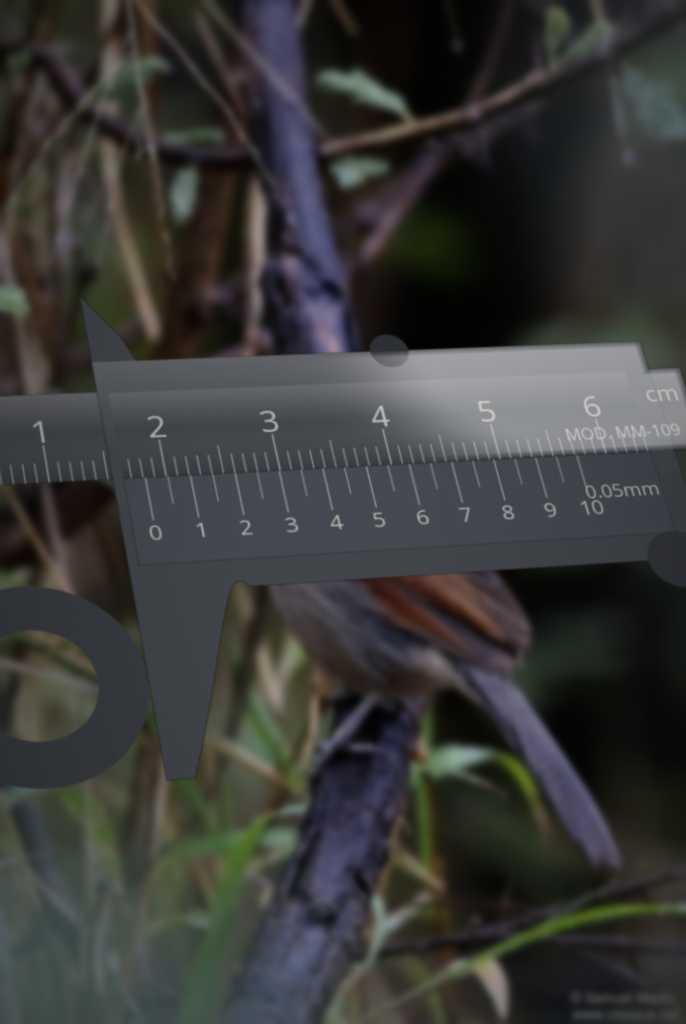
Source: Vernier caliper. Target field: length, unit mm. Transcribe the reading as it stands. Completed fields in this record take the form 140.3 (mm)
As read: 18.2 (mm)
